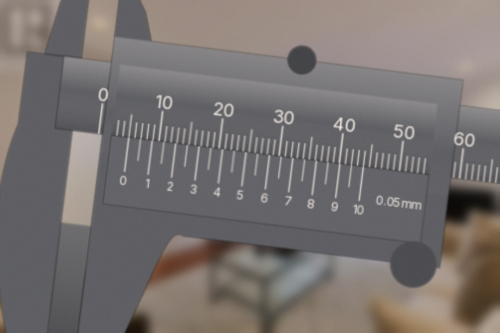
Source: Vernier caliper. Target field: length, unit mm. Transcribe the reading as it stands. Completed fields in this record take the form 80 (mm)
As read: 5.0 (mm)
